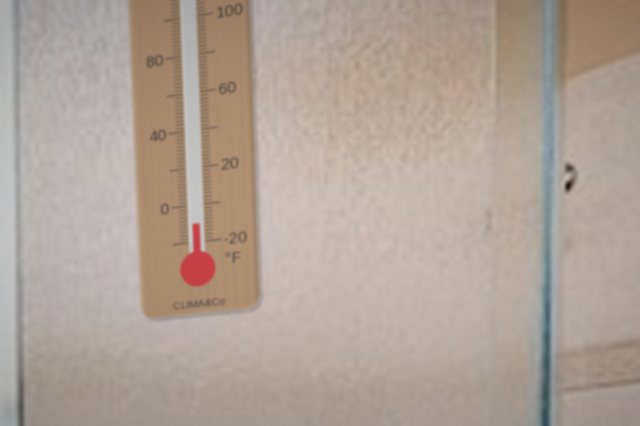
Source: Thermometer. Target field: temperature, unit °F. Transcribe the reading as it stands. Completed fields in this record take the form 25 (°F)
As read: -10 (°F)
